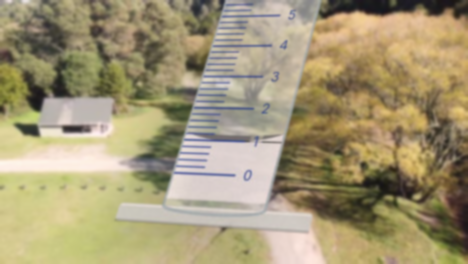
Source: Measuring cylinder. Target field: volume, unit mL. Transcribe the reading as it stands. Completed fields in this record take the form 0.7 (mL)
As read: 1 (mL)
